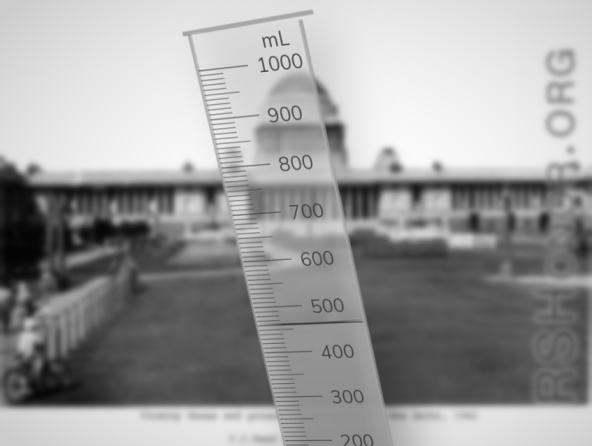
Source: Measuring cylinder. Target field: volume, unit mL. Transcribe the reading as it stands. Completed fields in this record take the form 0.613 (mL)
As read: 460 (mL)
